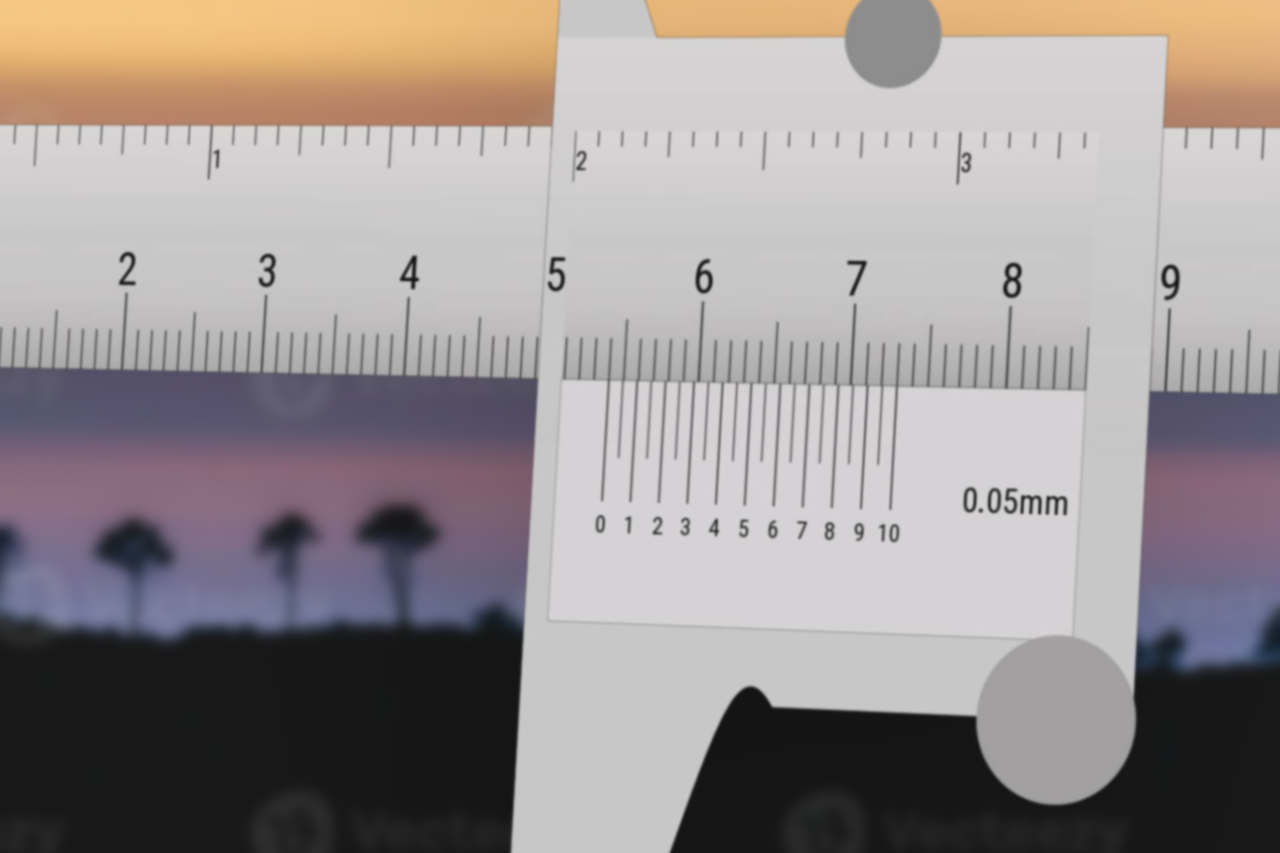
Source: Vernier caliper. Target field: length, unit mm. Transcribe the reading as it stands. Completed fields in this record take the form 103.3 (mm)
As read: 54.0 (mm)
